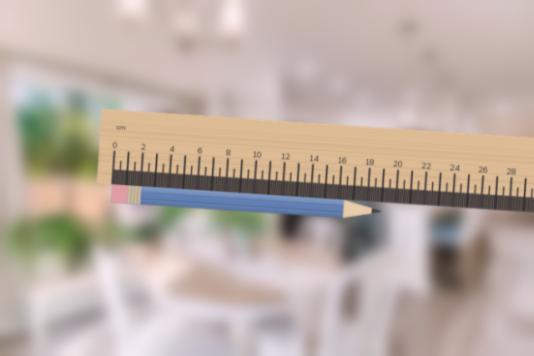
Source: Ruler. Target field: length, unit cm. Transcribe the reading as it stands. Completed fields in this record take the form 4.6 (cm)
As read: 19 (cm)
